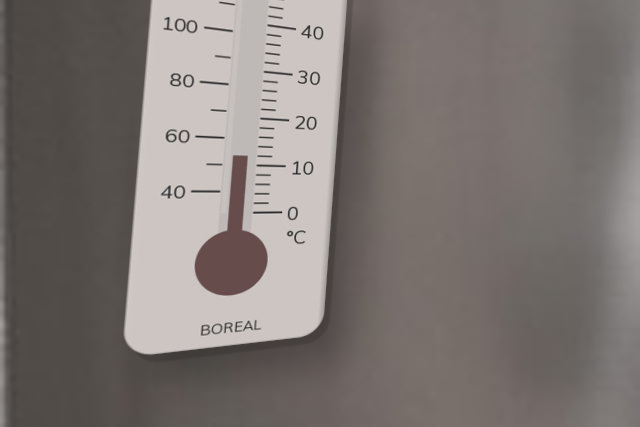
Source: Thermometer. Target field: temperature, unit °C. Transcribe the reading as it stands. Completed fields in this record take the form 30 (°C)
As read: 12 (°C)
